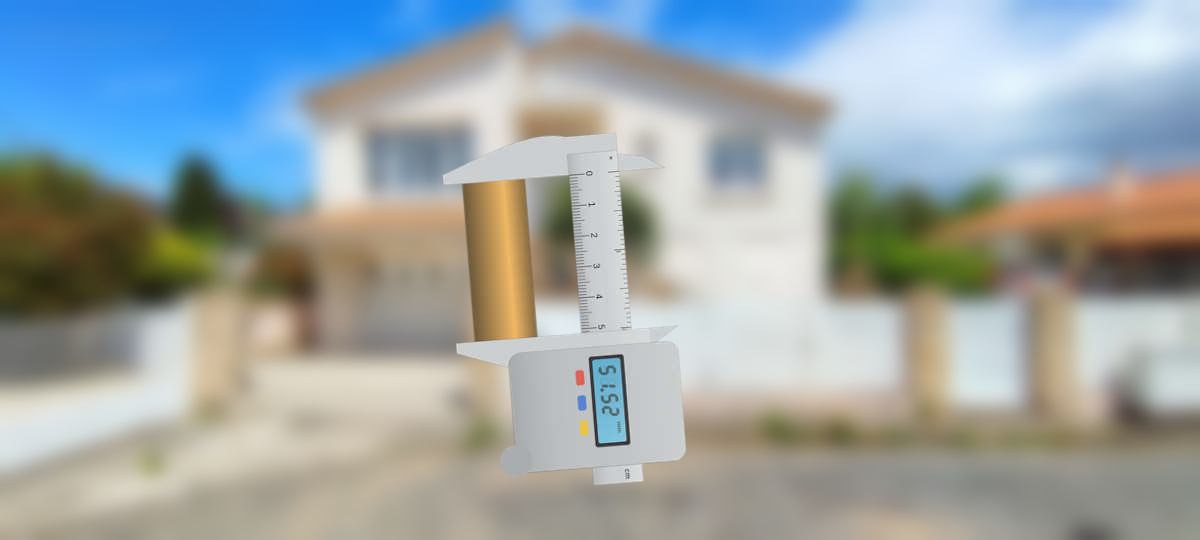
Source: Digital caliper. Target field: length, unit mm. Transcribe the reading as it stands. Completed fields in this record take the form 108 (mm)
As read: 51.52 (mm)
